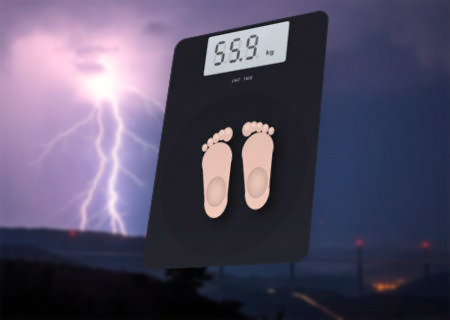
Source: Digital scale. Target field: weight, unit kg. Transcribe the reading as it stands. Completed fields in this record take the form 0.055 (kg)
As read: 55.9 (kg)
